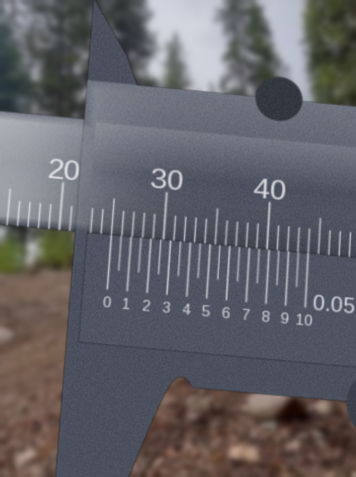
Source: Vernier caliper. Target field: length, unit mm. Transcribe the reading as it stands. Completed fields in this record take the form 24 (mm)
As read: 25.0 (mm)
